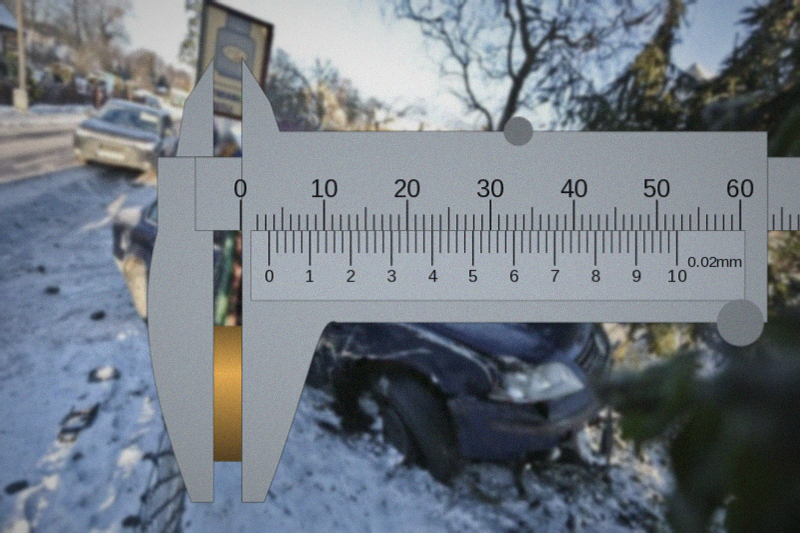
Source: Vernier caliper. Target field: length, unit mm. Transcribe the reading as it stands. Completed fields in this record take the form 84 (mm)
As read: 3.4 (mm)
